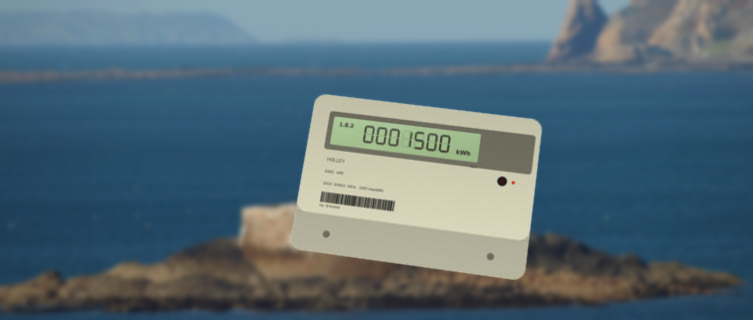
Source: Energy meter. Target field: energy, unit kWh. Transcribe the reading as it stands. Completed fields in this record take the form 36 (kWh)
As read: 1500 (kWh)
